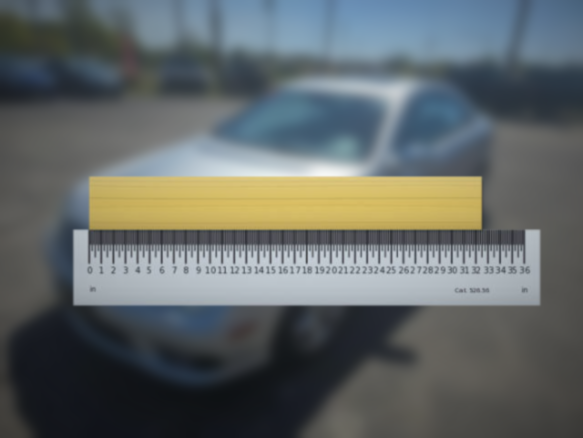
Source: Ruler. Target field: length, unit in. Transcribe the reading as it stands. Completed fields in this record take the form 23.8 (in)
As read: 32.5 (in)
